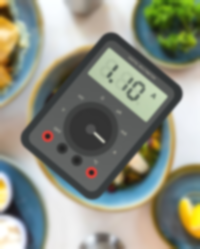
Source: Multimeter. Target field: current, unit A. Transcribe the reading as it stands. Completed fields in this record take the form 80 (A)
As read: 1.10 (A)
